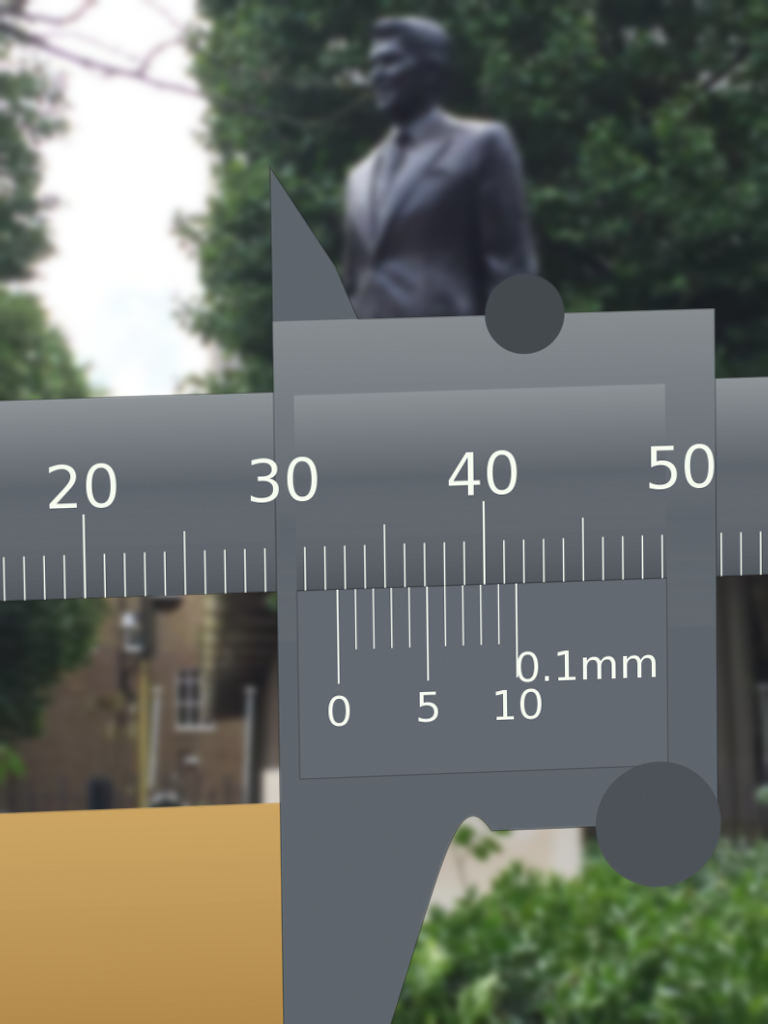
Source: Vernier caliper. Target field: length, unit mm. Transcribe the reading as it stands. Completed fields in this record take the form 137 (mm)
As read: 32.6 (mm)
